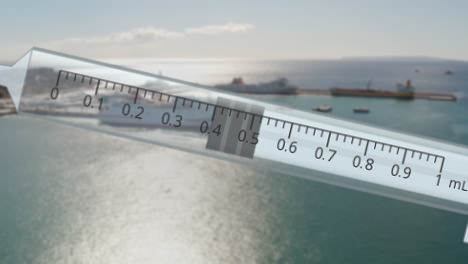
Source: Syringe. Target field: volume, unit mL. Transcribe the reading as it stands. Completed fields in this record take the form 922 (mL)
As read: 0.4 (mL)
